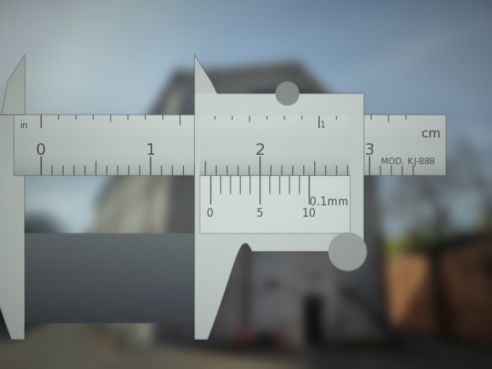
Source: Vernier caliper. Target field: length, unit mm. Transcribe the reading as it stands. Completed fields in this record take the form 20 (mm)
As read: 15.5 (mm)
